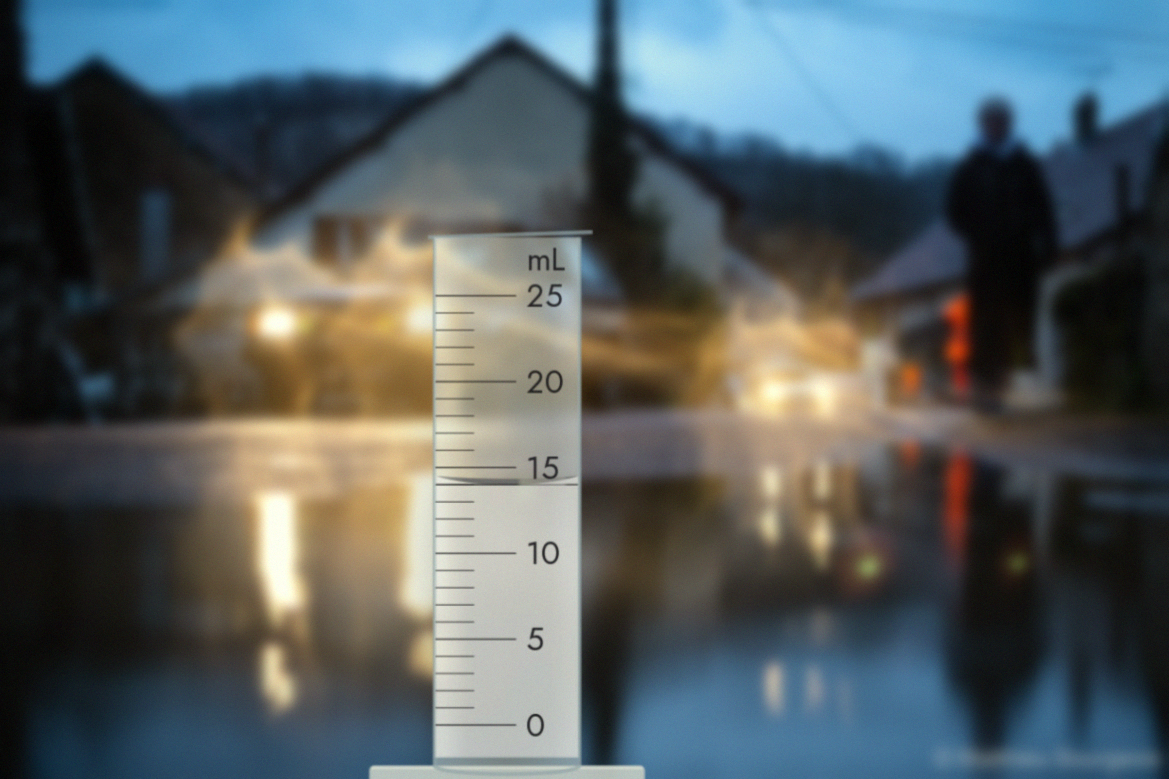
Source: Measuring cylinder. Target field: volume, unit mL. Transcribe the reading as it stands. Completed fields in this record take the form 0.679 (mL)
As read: 14 (mL)
